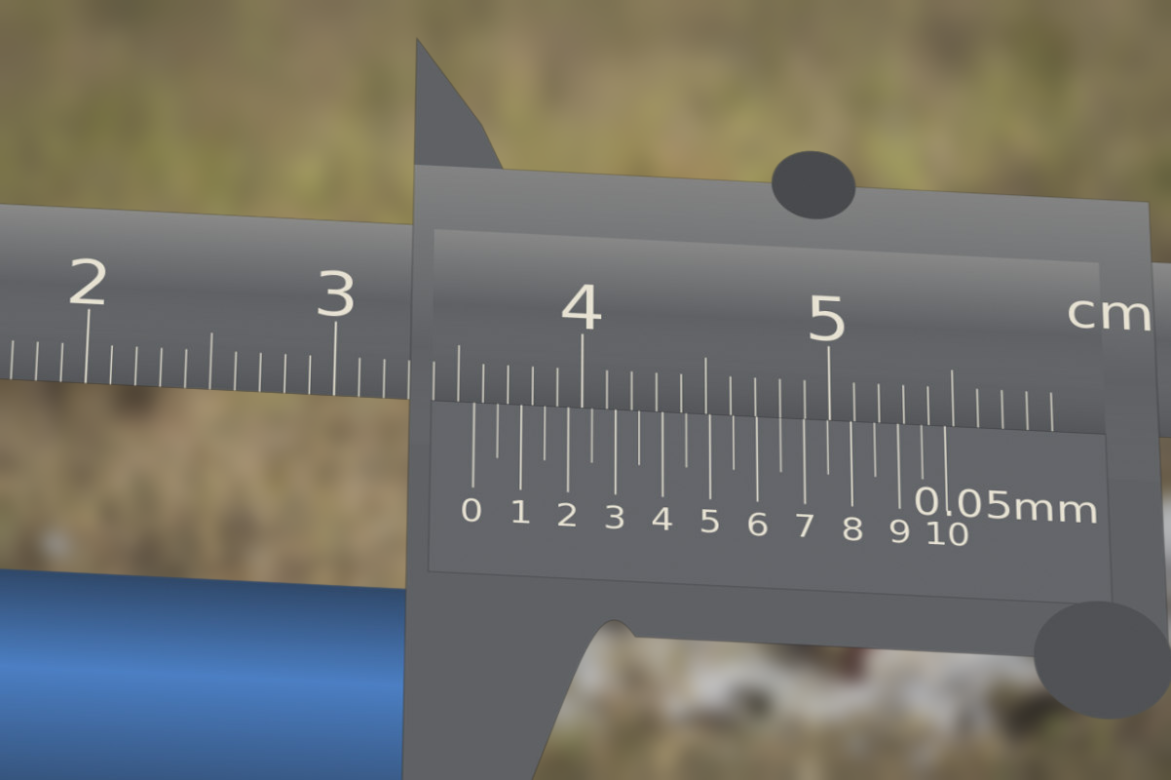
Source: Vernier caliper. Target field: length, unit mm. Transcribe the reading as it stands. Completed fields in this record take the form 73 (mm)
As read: 35.65 (mm)
